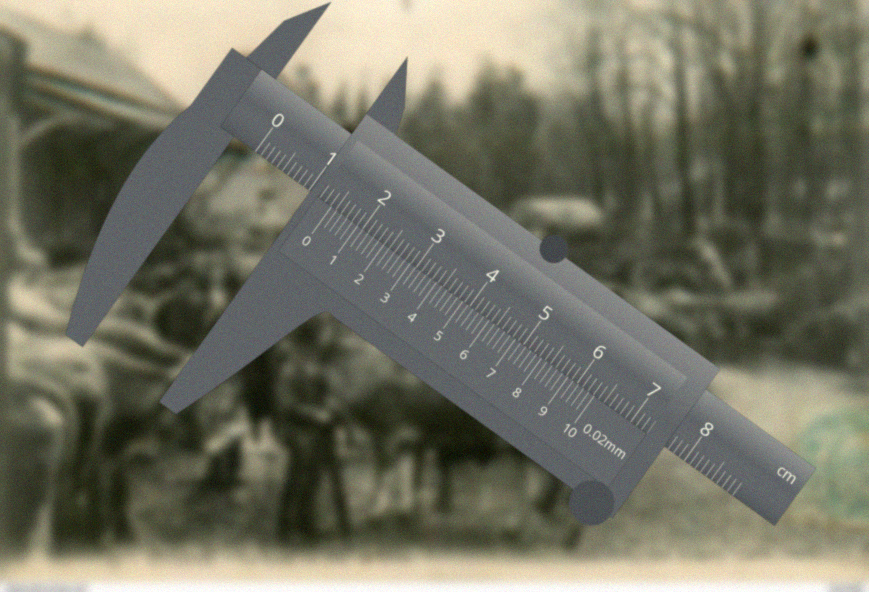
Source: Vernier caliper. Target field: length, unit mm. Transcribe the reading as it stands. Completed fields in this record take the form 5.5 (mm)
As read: 14.2 (mm)
